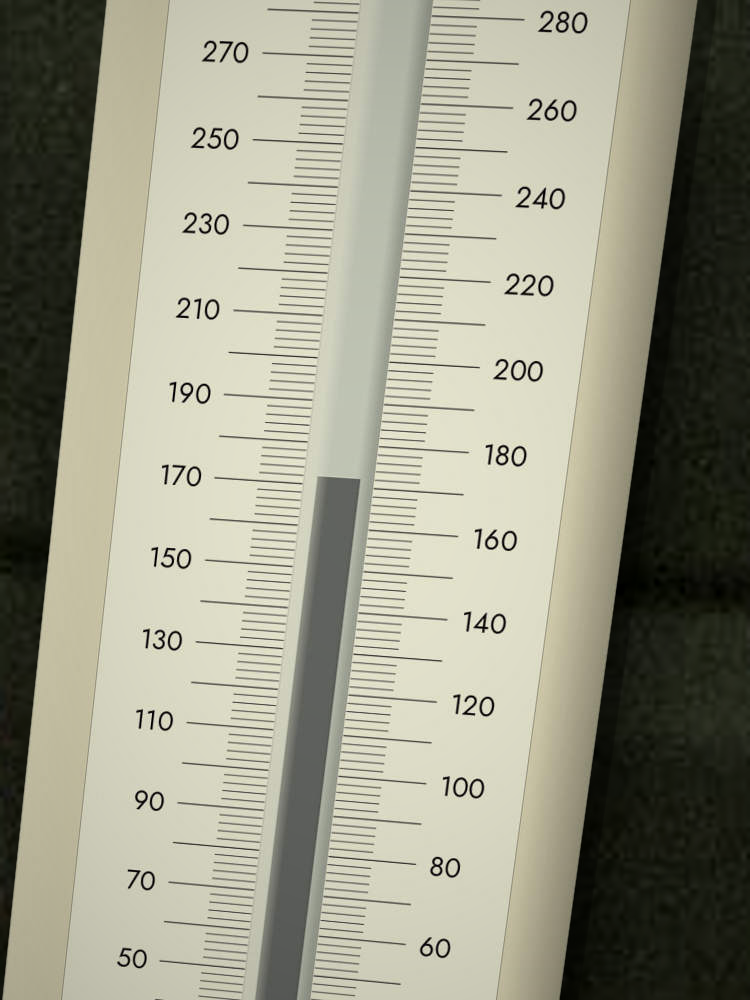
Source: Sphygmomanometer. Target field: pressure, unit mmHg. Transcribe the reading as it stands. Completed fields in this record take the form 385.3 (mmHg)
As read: 172 (mmHg)
